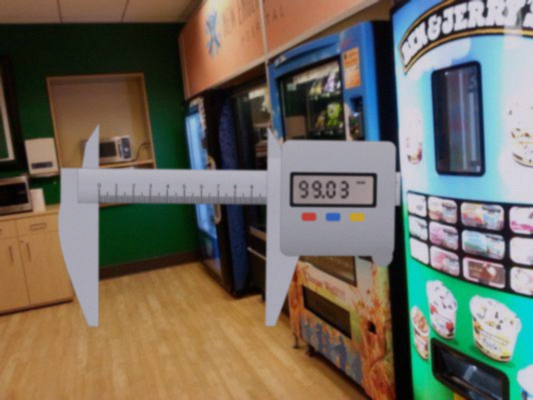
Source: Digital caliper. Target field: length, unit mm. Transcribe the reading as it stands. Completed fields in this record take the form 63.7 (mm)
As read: 99.03 (mm)
